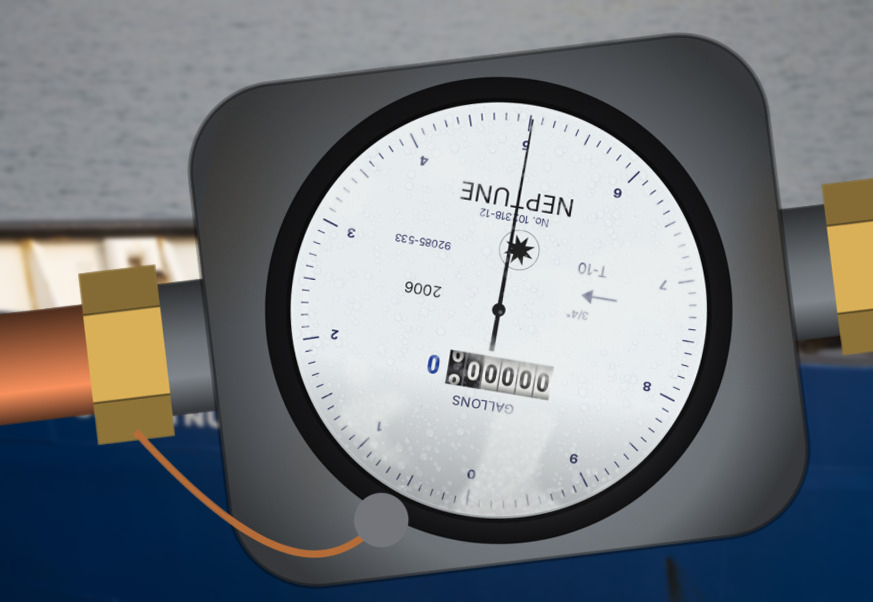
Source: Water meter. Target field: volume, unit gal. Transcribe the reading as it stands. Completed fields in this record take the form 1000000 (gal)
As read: 85.0 (gal)
